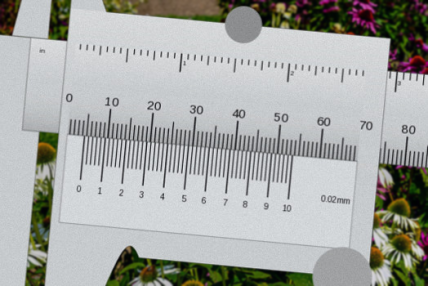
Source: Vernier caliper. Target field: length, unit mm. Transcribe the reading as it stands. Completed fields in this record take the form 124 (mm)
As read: 4.5 (mm)
